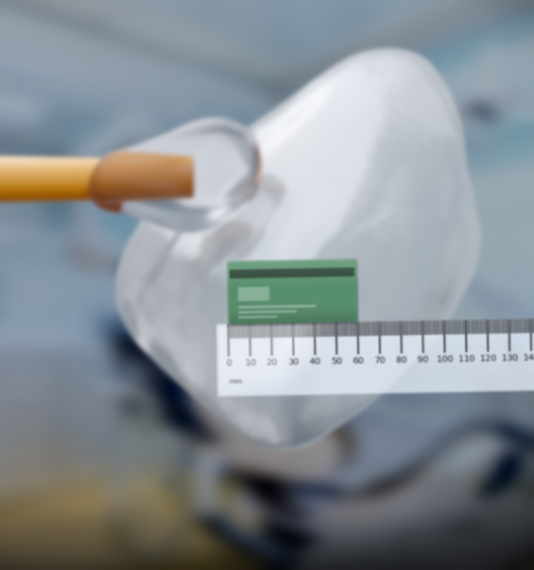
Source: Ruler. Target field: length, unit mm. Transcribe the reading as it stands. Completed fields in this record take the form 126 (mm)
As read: 60 (mm)
